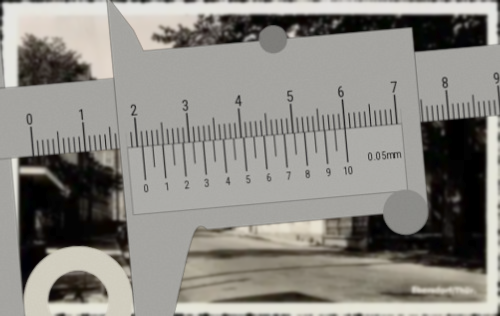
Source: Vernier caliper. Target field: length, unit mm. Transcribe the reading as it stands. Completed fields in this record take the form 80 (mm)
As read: 21.0 (mm)
